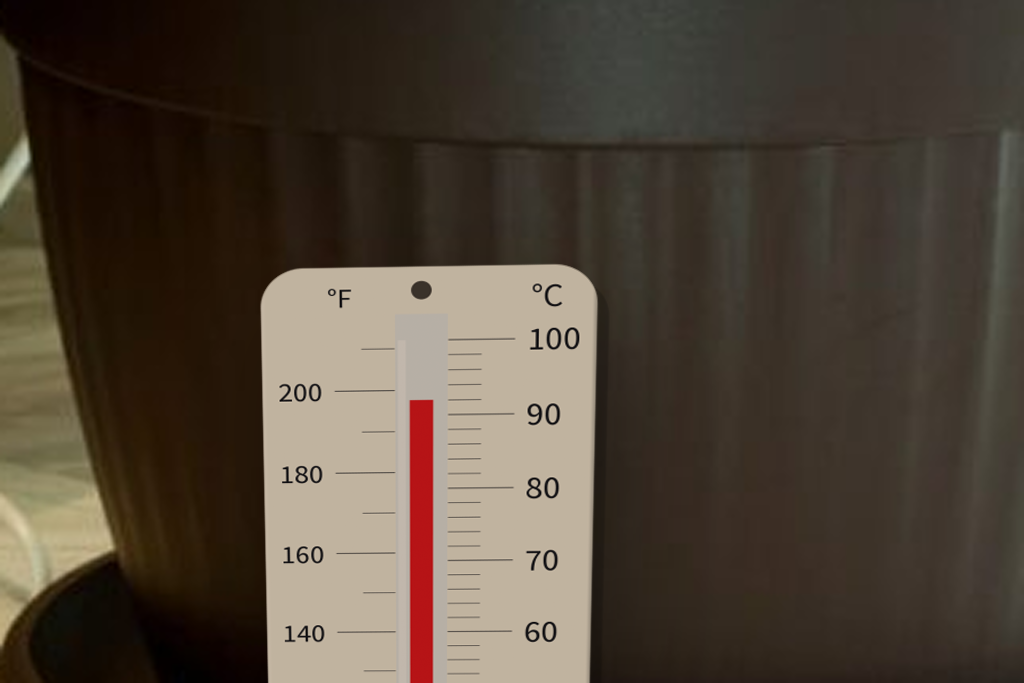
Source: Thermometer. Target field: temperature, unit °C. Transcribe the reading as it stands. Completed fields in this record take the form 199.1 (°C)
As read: 92 (°C)
